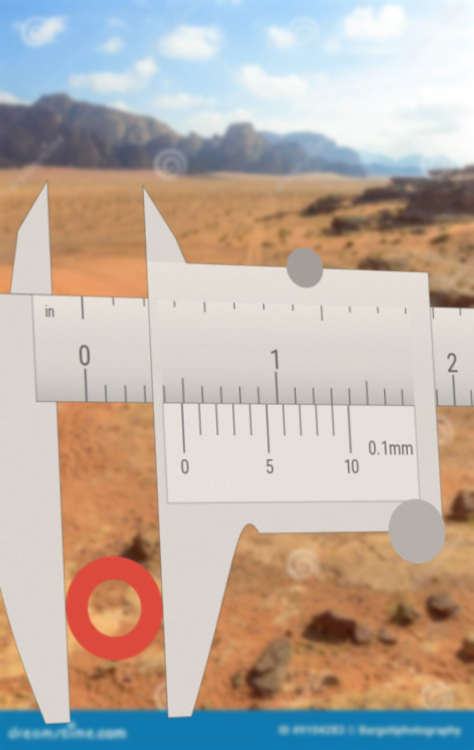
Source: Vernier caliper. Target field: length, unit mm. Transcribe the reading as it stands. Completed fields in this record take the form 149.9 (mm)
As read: 4.9 (mm)
